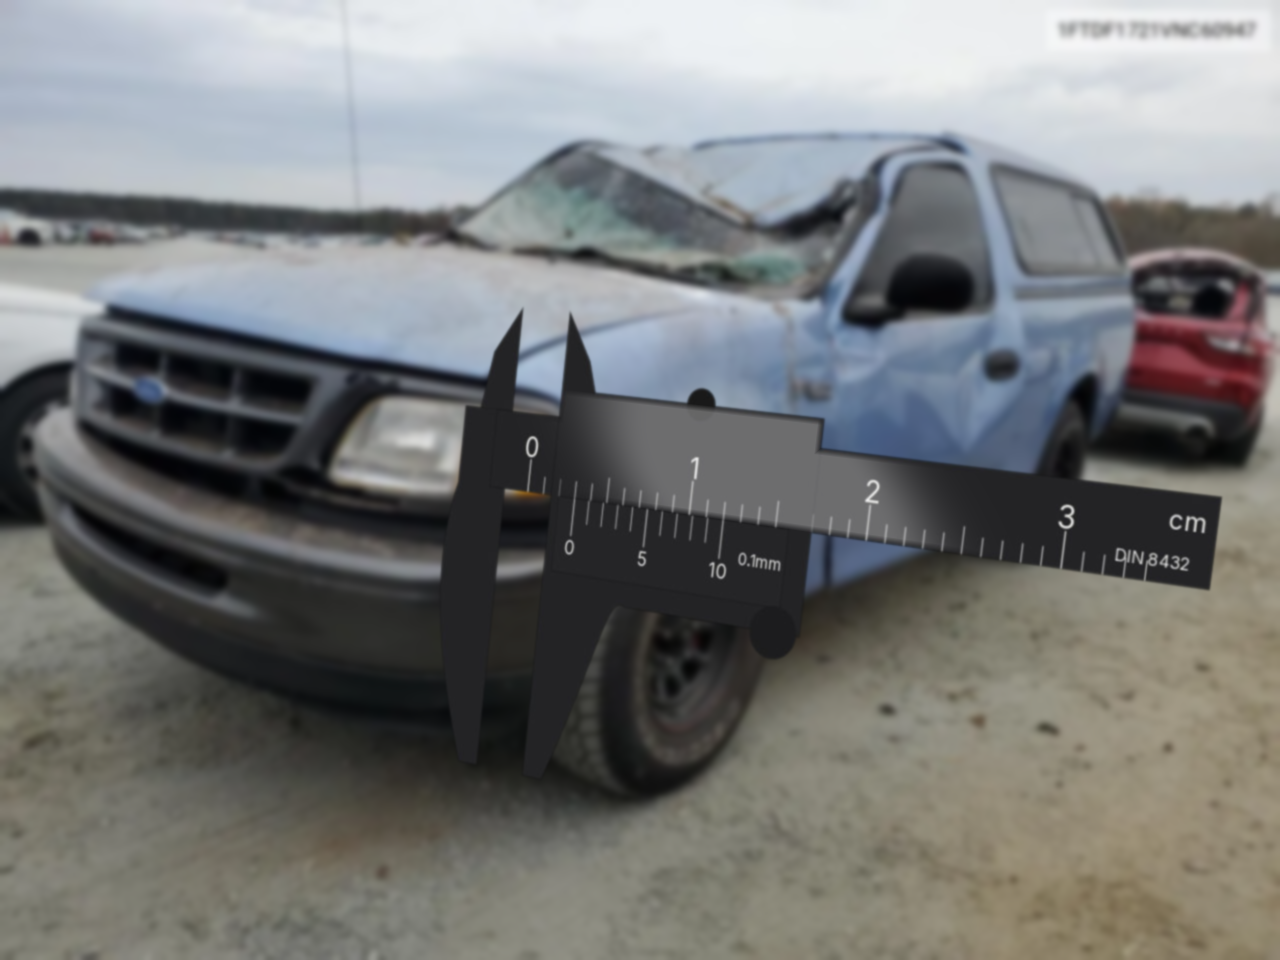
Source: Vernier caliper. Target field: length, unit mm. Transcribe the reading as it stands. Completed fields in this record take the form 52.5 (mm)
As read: 3.0 (mm)
